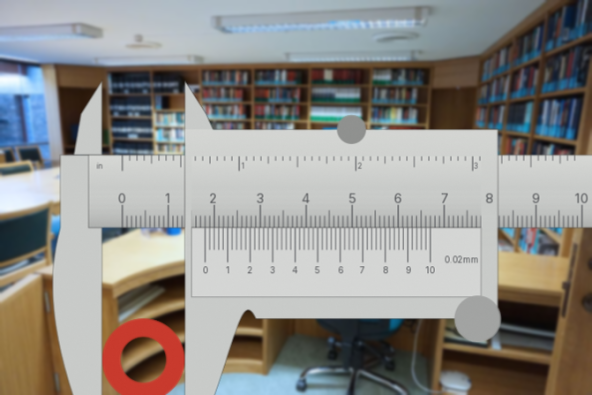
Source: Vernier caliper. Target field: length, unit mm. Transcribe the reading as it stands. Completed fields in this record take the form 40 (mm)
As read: 18.0 (mm)
